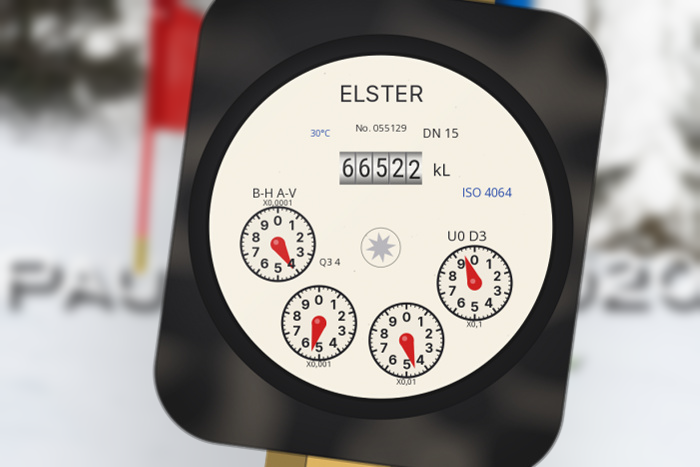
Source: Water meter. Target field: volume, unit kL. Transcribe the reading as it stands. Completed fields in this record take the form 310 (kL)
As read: 66521.9454 (kL)
